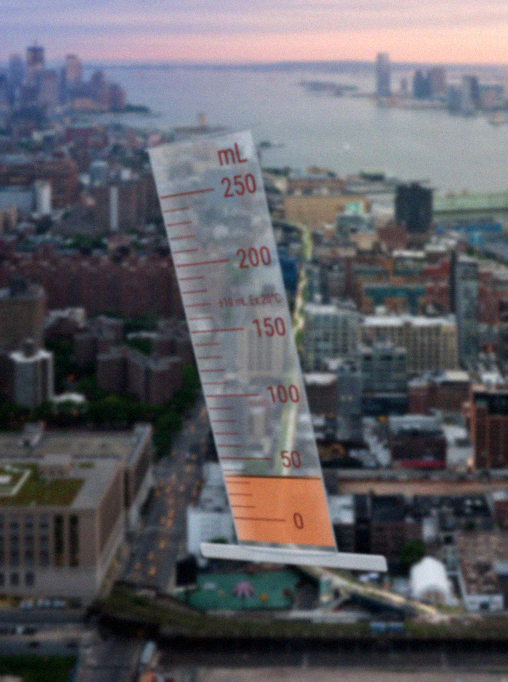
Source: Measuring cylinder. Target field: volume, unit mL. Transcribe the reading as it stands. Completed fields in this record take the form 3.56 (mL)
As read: 35 (mL)
